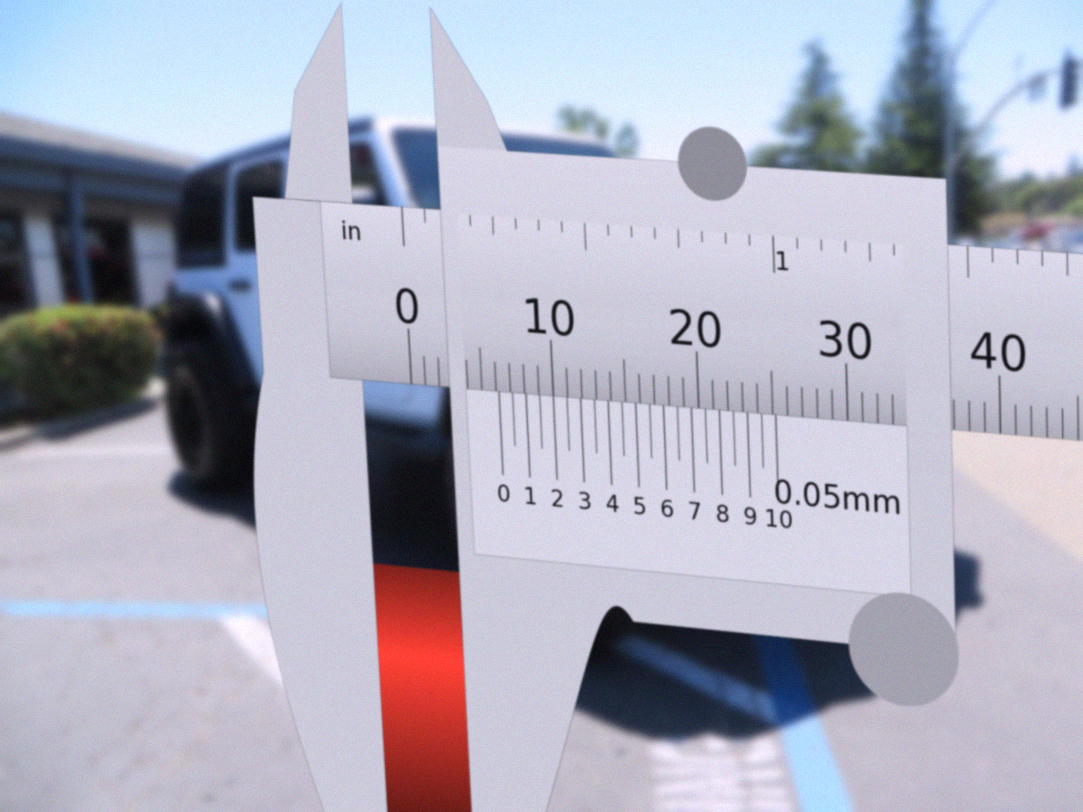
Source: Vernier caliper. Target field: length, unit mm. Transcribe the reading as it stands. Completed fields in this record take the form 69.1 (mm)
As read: 6.2 (mm)
